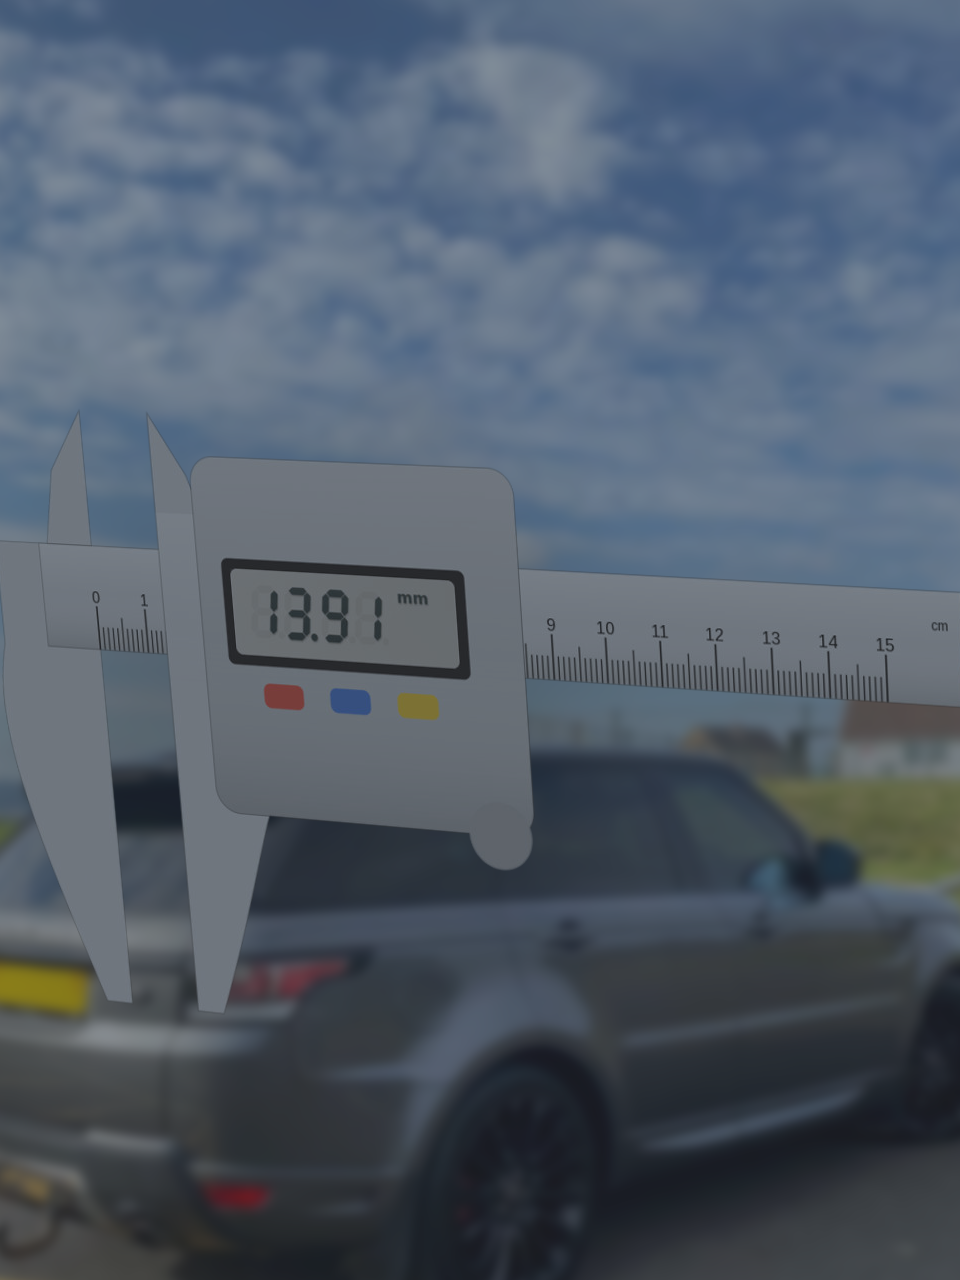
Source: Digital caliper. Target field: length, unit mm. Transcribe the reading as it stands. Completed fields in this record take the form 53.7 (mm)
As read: 13.91 (mm)
